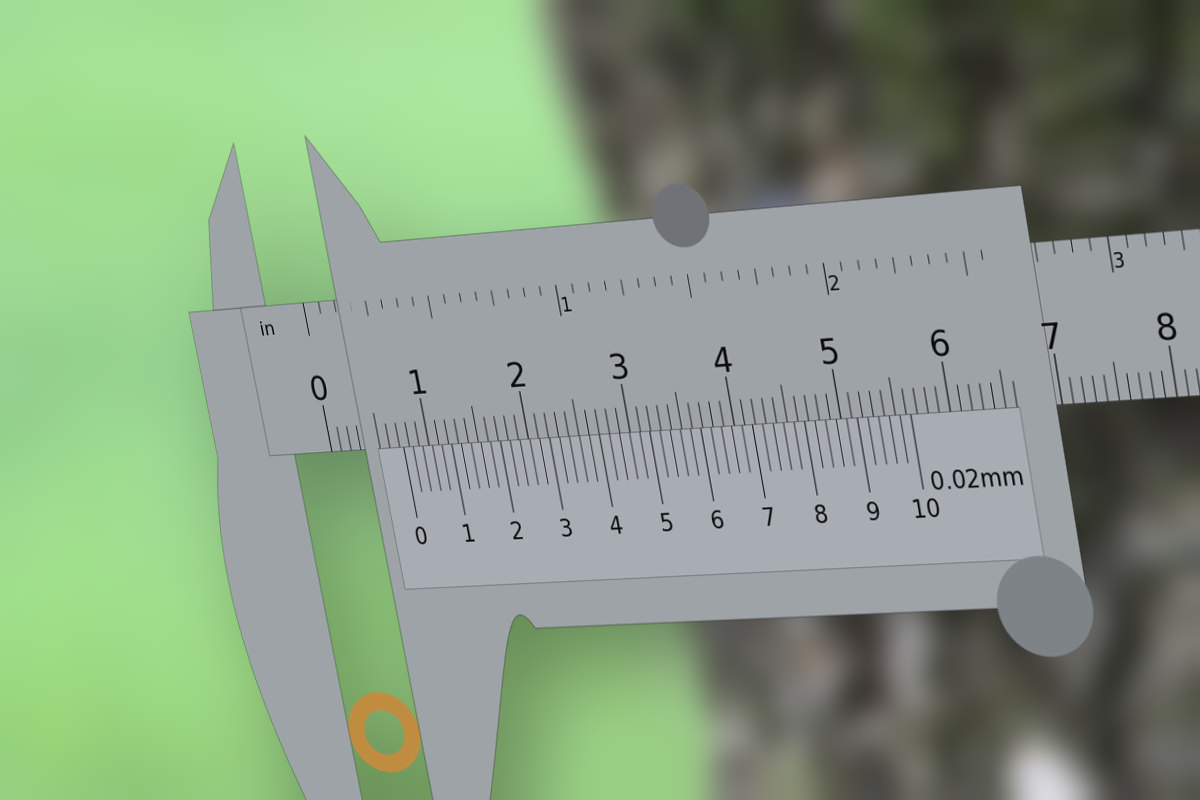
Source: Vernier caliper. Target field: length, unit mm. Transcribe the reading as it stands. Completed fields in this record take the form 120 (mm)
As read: 7.4 (mm)
